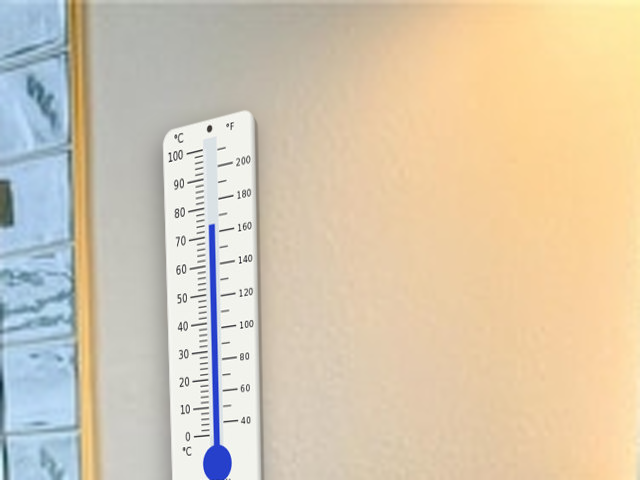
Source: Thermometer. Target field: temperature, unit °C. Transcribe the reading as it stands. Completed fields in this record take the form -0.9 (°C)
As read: 74 (°C)
